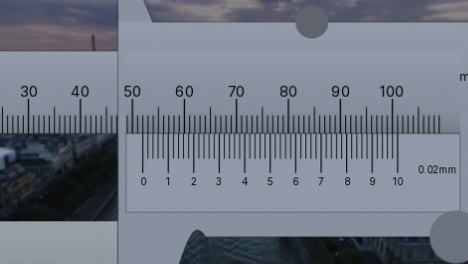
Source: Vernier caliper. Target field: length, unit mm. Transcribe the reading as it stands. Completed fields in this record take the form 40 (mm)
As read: 52.0 (mm)
